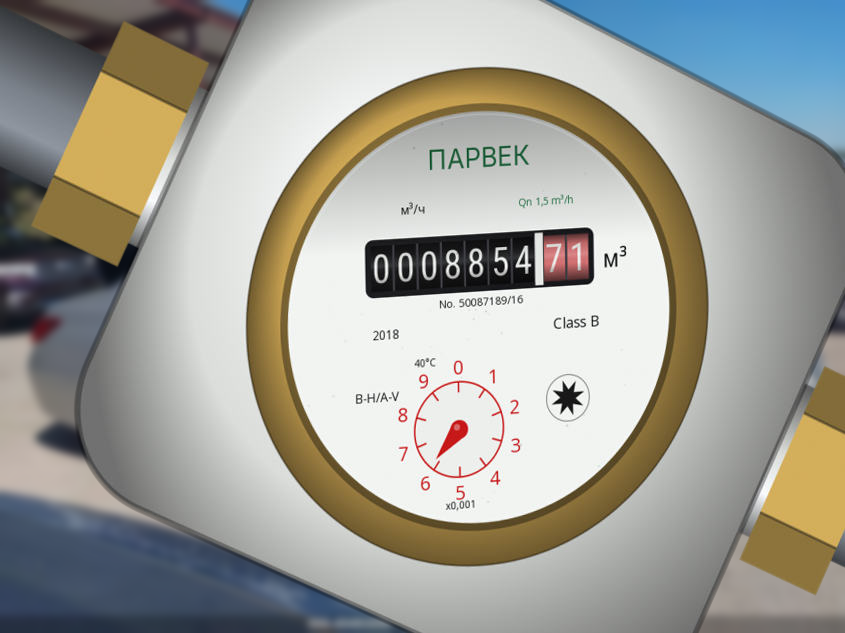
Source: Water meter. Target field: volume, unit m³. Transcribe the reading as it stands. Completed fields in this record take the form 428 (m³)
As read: 8854.716 (m³)
